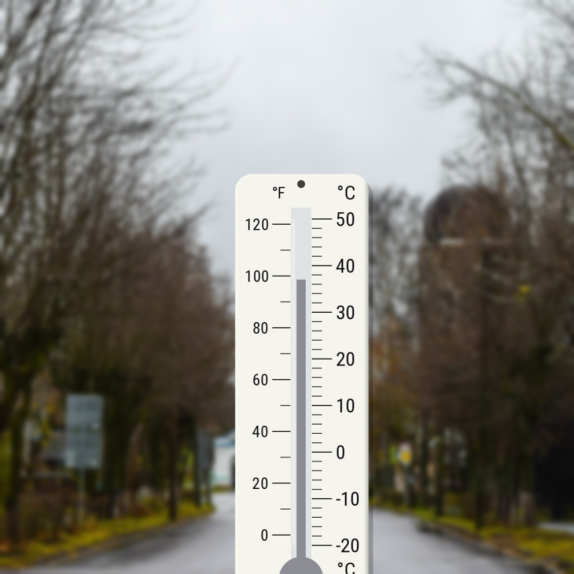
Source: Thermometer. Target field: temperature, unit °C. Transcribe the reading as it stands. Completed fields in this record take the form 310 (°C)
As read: 37 (°C)
